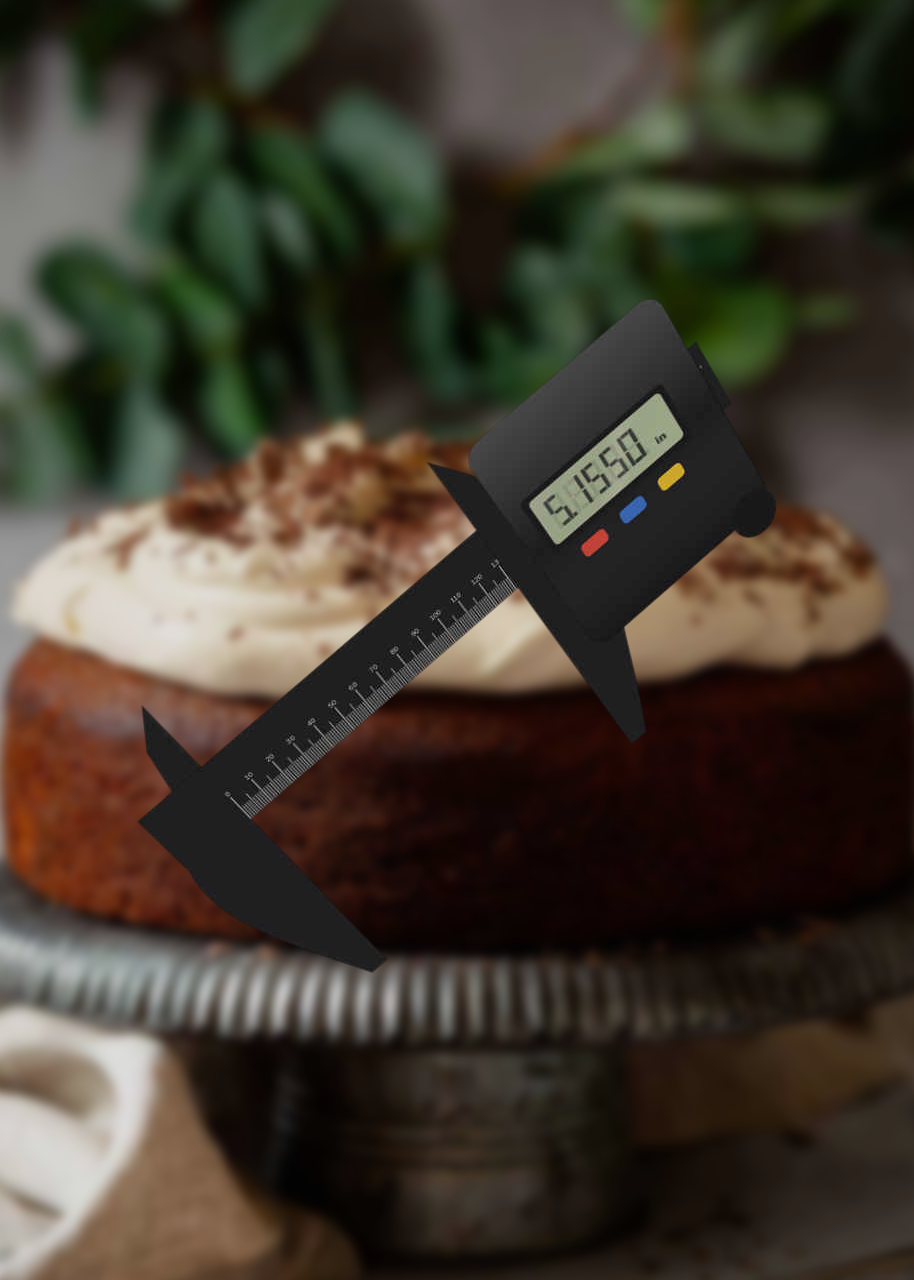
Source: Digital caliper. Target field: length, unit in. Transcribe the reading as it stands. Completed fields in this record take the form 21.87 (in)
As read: 5.1550 (in)
